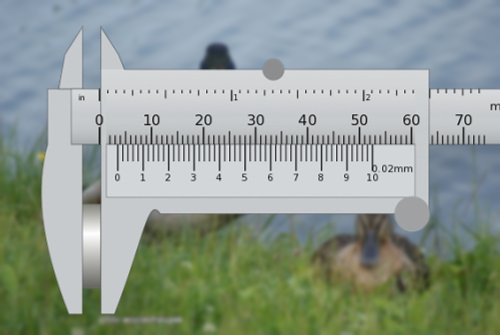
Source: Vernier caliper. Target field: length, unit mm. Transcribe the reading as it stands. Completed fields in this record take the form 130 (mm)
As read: 3.5 (mm)
